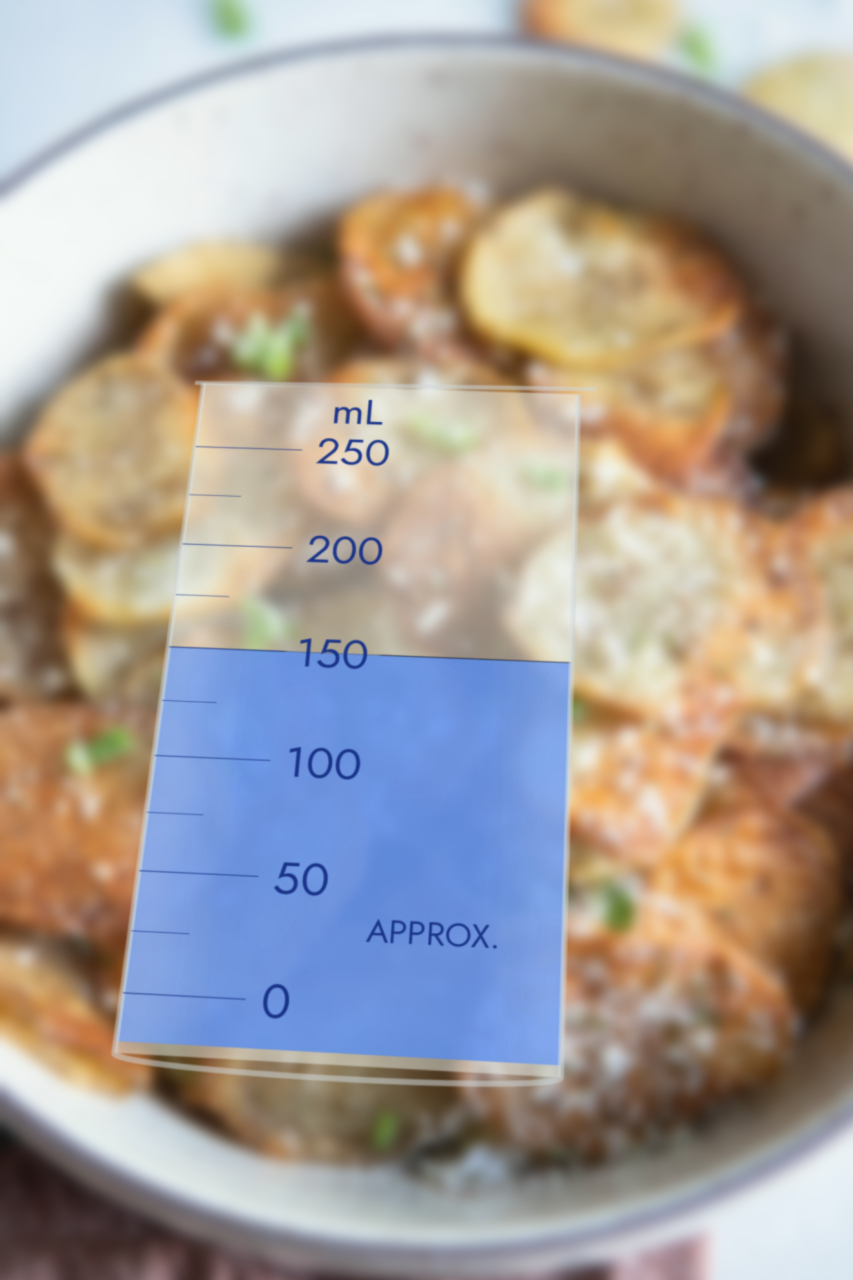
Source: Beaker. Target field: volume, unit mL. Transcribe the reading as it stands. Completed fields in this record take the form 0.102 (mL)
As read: 150 (mL)
